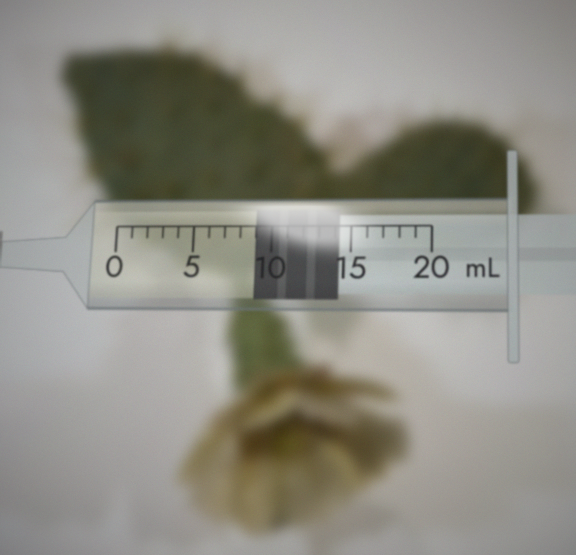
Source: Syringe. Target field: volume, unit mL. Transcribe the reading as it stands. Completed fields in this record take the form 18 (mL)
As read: 9 (mL)
